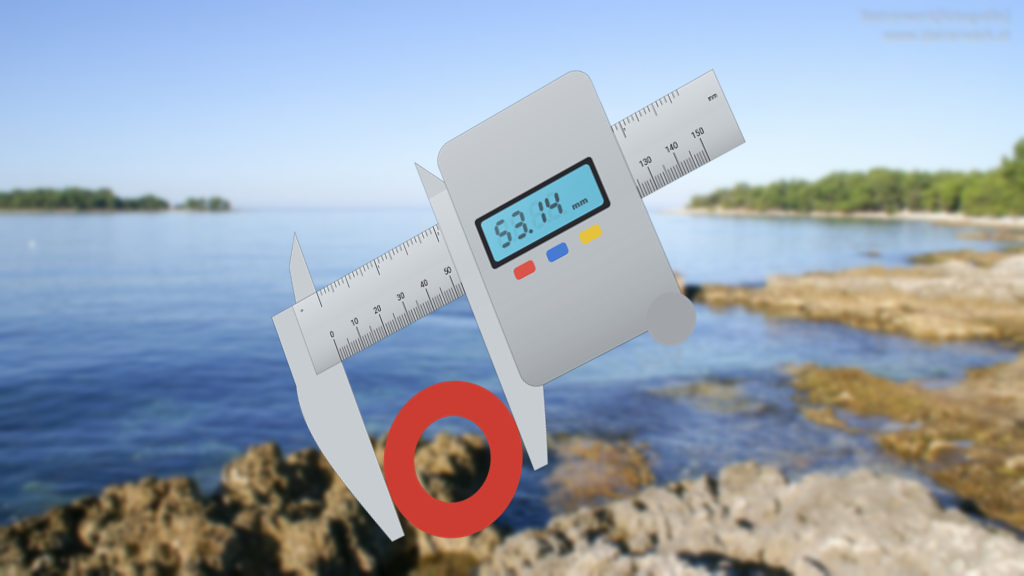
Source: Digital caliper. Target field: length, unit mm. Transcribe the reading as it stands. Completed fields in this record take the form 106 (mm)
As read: 53.14 (mm)
